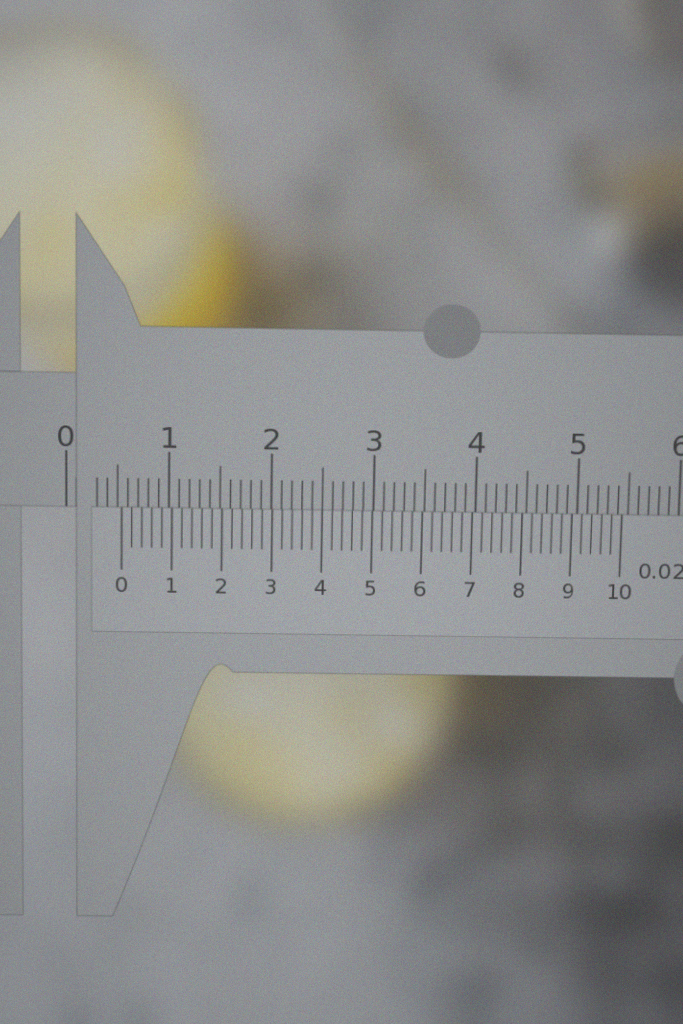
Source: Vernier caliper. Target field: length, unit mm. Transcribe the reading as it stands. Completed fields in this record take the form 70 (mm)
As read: 5.4 (mm)
